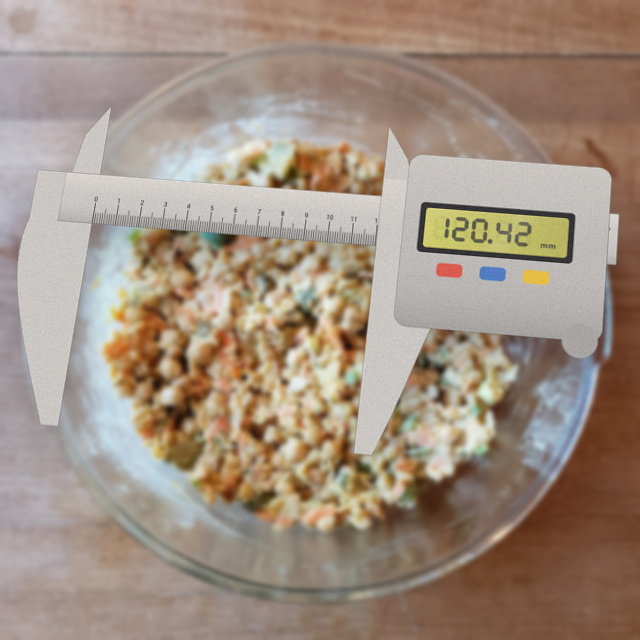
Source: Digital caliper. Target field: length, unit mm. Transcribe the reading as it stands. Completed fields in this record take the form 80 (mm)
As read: 120.42 (mm)
